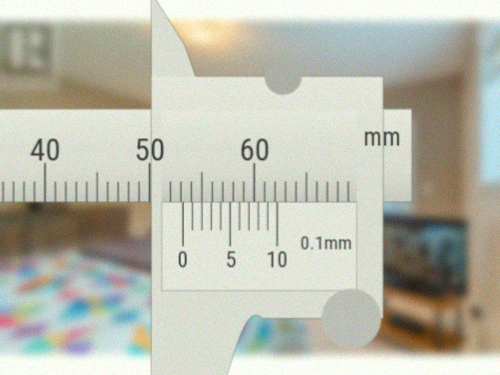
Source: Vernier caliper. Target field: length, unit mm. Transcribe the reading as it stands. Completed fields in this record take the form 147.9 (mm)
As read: 53.2 (mm)
